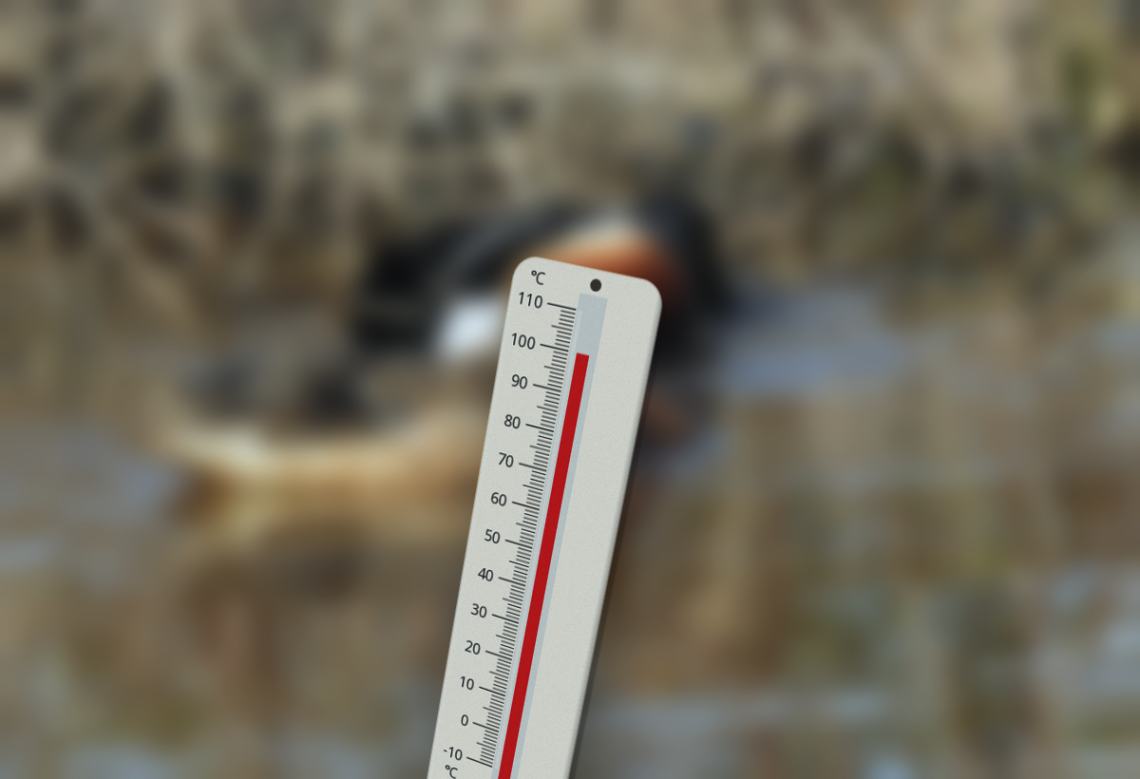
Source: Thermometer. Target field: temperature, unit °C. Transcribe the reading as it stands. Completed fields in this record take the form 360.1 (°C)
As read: 100 (°C)
